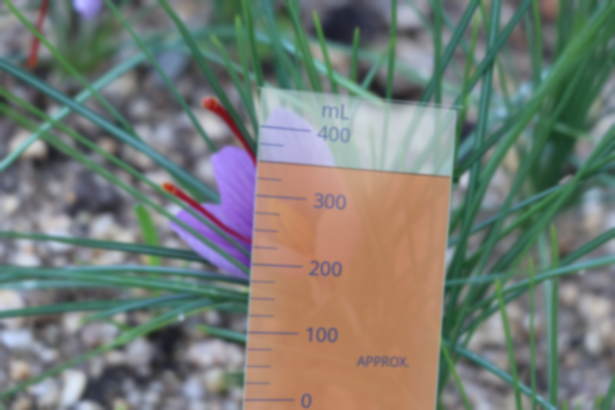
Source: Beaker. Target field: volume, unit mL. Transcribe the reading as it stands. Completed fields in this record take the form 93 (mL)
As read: 350 (mL)
